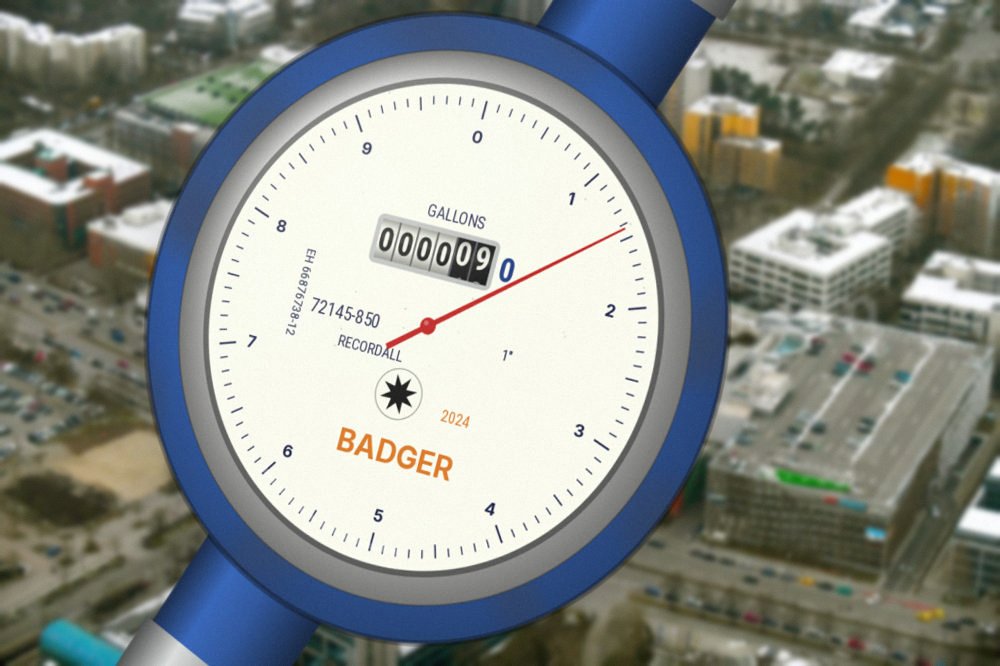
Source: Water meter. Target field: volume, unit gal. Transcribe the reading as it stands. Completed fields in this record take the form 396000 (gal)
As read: 91.4 (gal)
